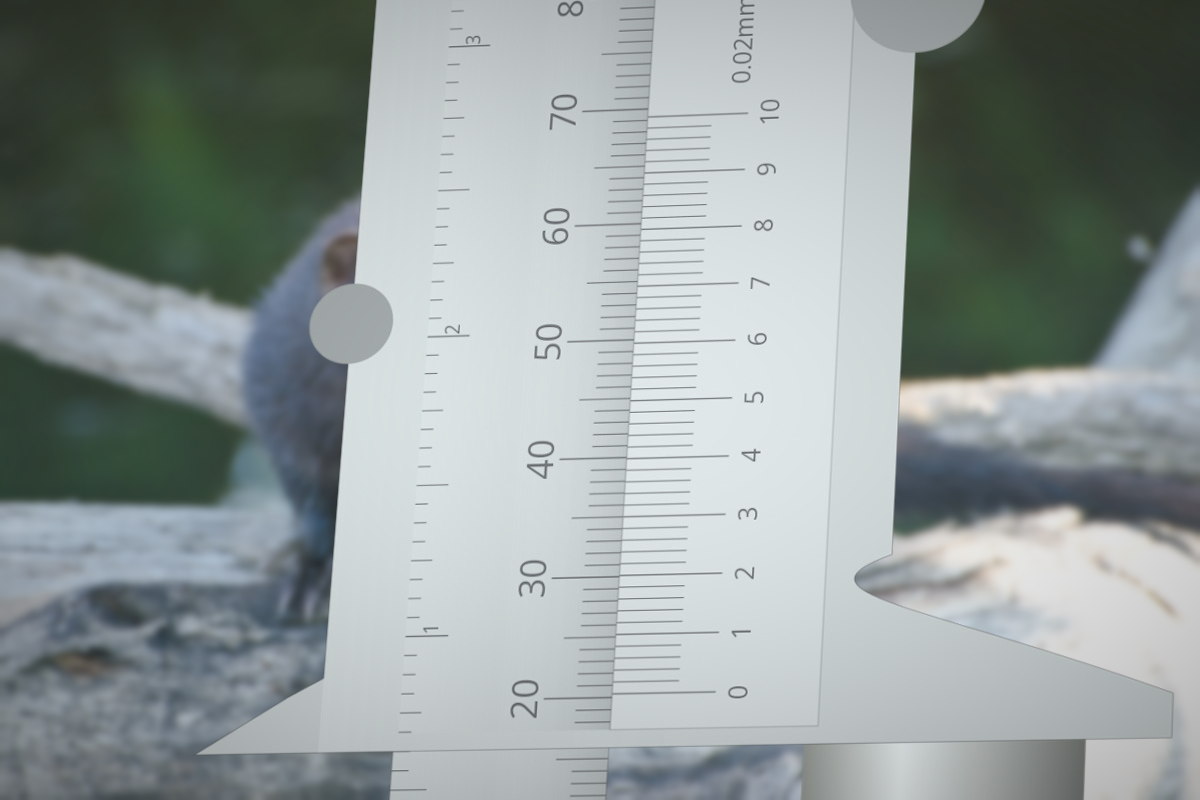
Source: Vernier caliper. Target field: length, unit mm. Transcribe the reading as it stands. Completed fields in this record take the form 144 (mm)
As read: 20.3 (mm)
